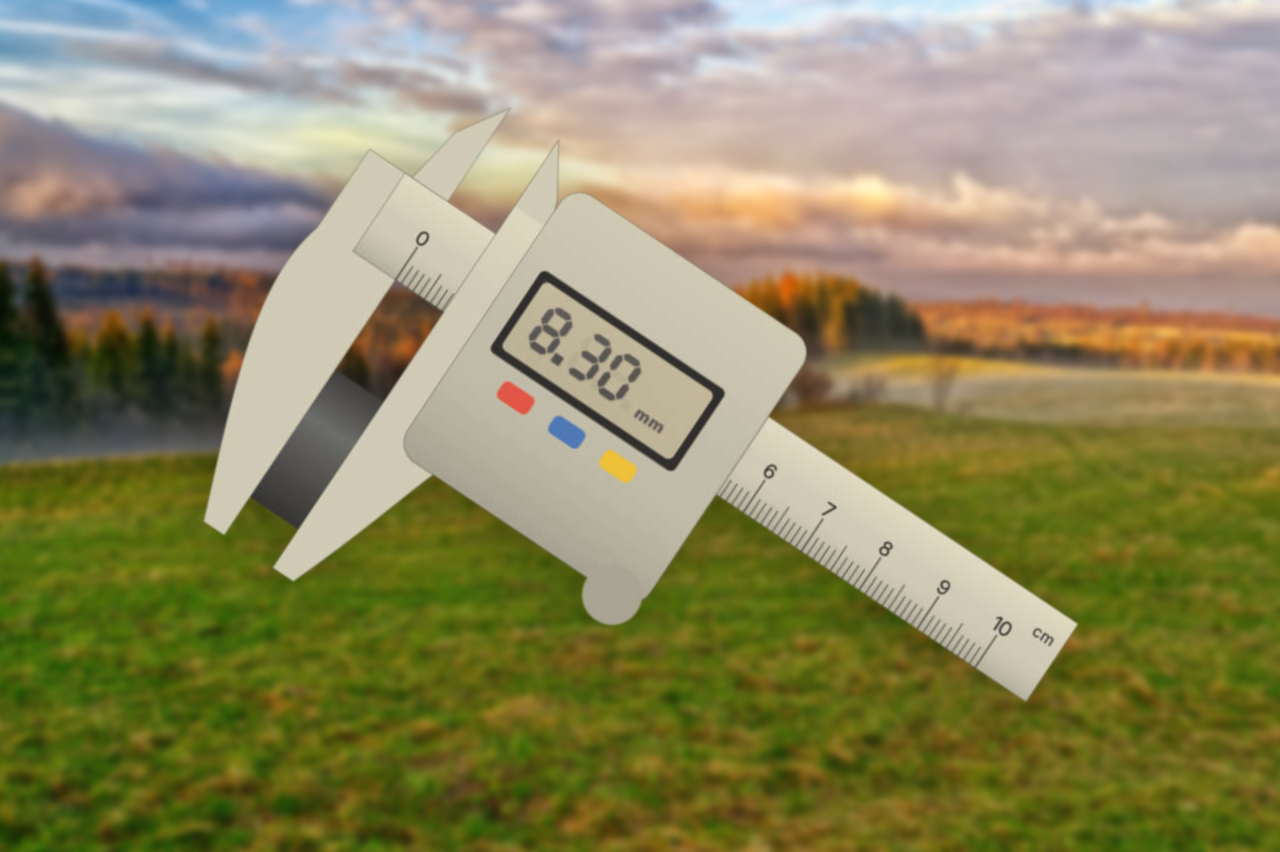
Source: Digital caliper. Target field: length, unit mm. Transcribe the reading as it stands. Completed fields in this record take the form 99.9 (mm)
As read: 8.30 (mm)
